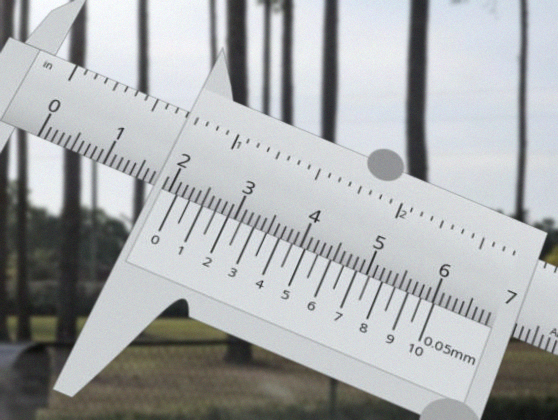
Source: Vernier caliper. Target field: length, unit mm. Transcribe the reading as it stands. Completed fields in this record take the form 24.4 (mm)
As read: 21.2 (mm)
